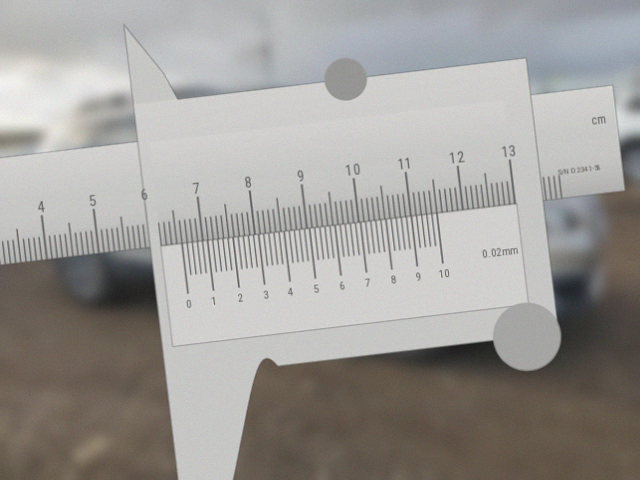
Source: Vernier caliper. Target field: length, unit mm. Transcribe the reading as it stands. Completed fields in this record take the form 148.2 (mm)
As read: 66.0 (mm)
